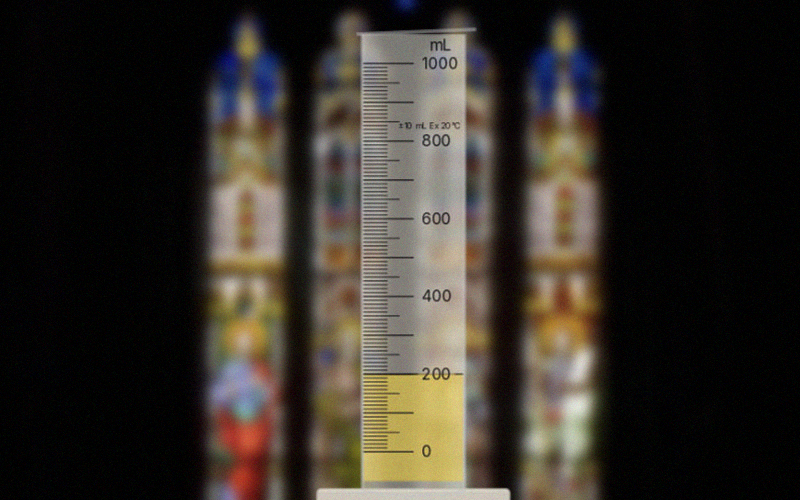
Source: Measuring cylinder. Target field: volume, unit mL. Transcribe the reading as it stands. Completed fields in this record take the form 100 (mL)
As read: 200 (mL)
